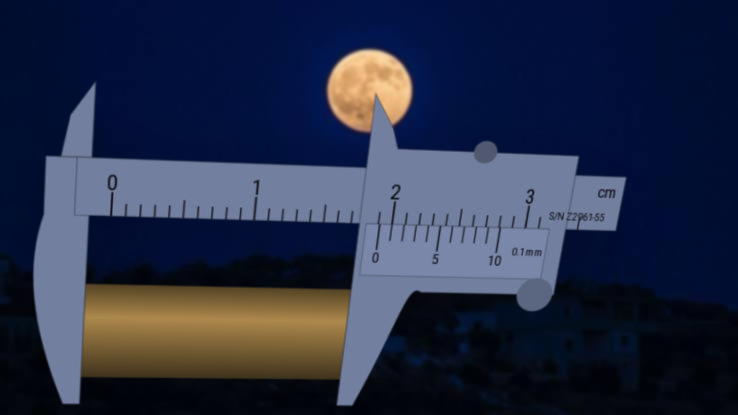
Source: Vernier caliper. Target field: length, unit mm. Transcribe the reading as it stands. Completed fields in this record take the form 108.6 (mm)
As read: 19.1 (mm)
